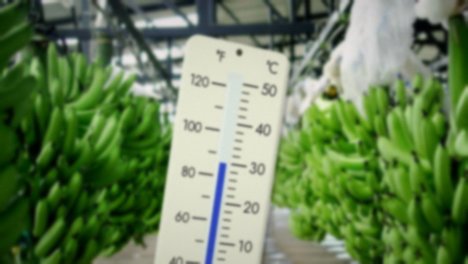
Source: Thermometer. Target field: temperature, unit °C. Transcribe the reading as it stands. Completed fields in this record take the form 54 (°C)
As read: 30 (°C)
